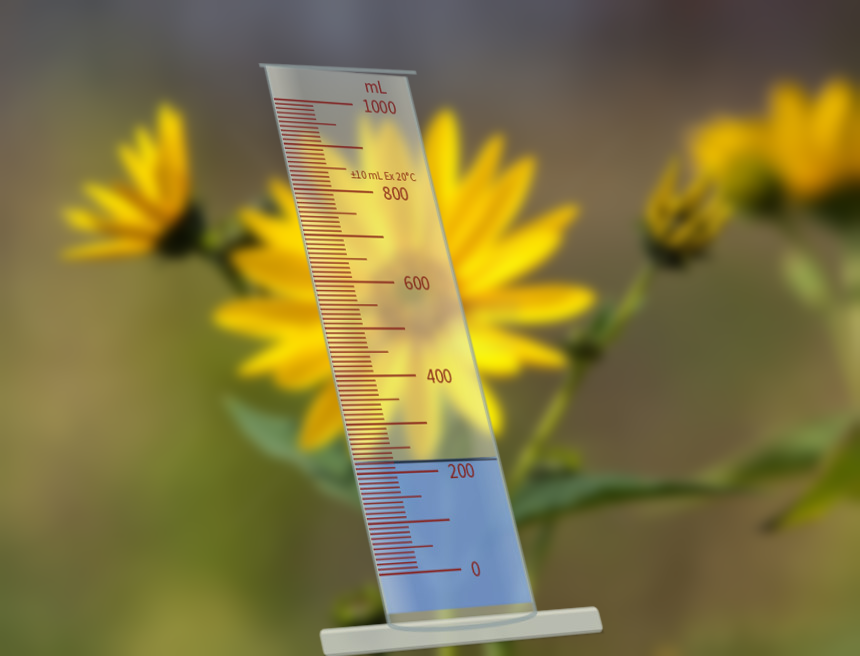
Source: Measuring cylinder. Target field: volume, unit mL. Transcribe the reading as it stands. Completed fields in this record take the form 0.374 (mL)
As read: 220 (mL)
